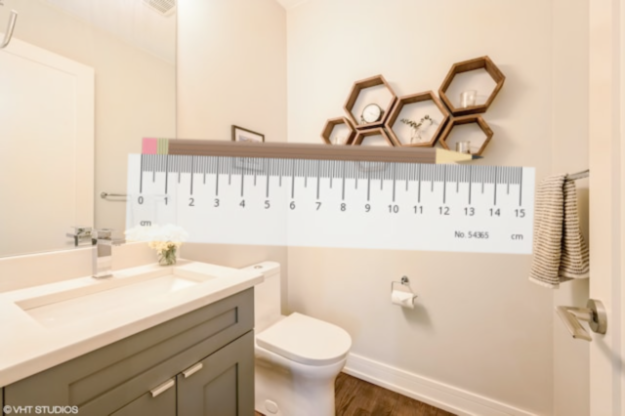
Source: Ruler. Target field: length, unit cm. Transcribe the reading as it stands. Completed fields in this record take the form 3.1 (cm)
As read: 13.5 (cm)
